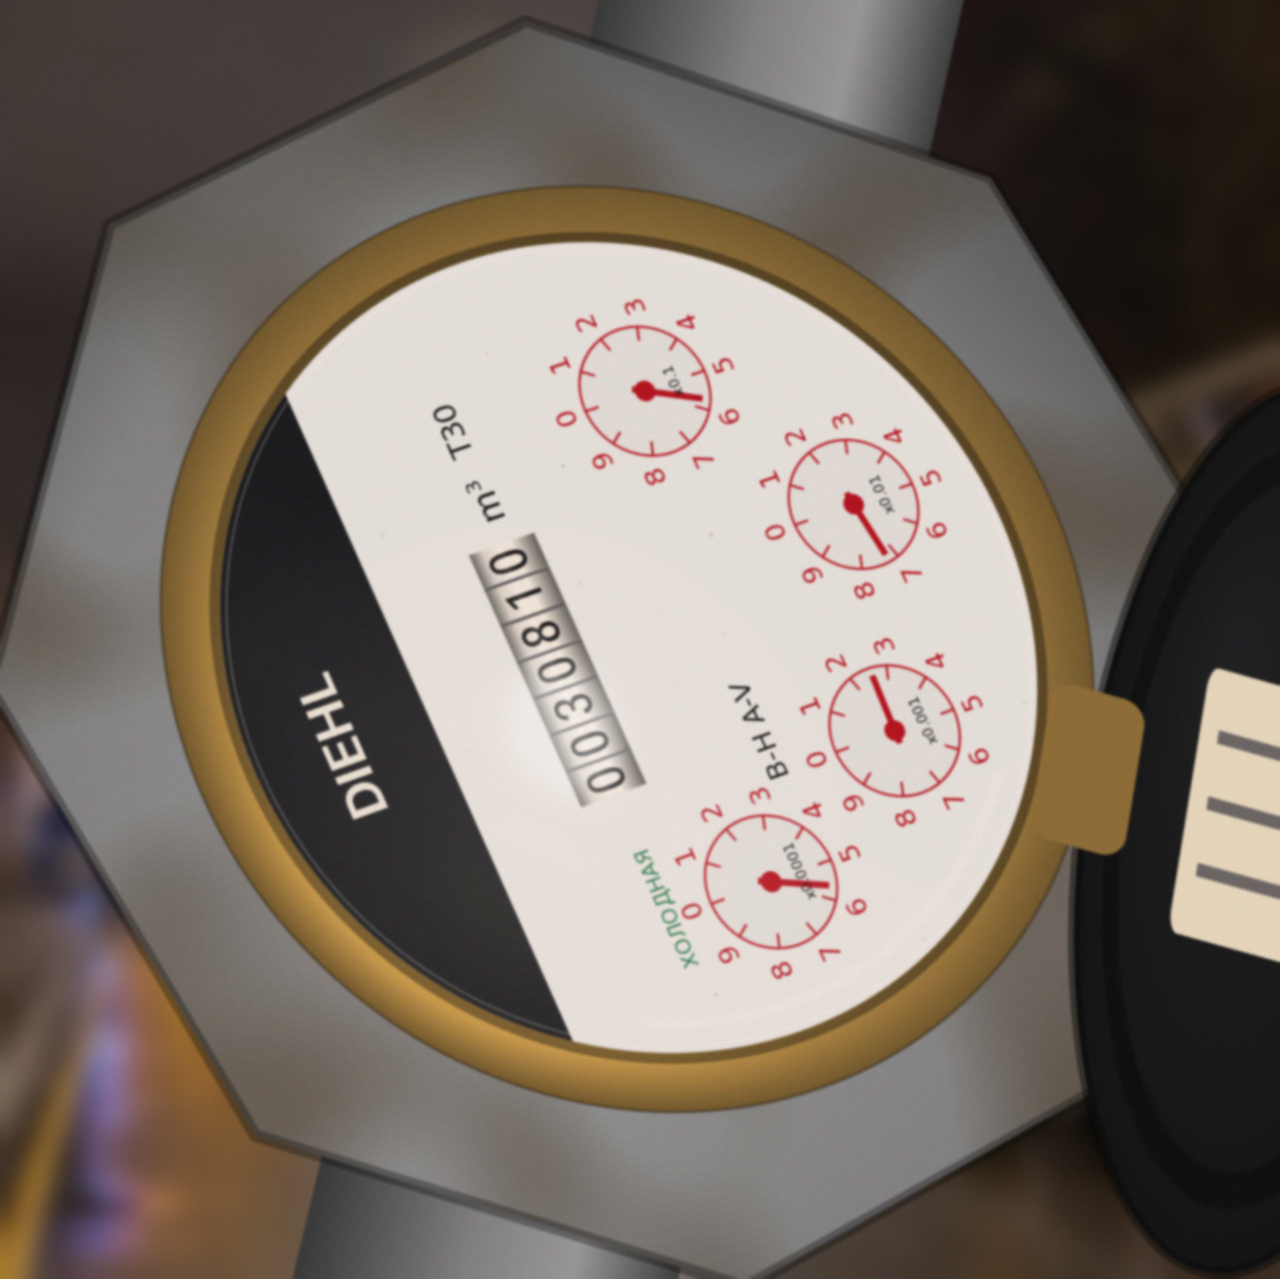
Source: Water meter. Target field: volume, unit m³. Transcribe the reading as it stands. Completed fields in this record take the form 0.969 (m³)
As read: 30810.5725 (m³)
